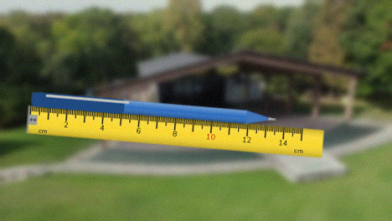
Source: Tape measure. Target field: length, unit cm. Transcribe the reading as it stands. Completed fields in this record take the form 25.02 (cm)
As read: 13.5 (cm)
